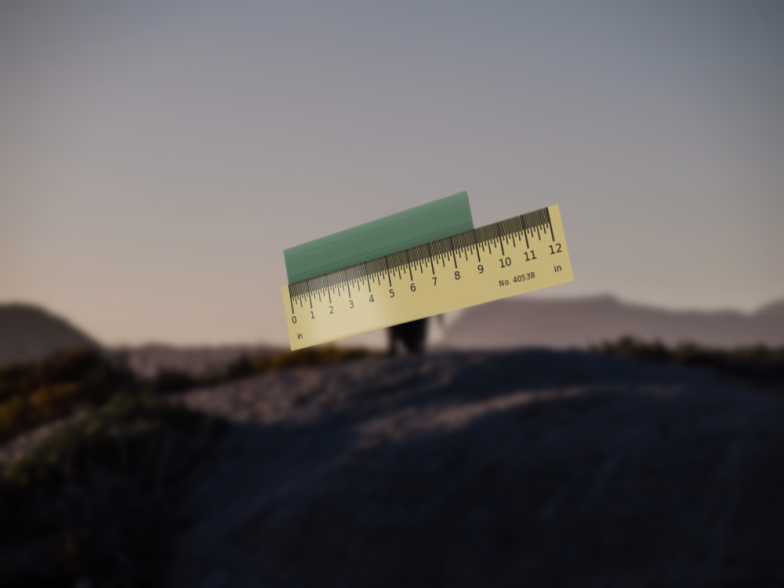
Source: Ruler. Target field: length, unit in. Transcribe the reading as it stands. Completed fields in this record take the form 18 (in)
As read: 9 (in)
